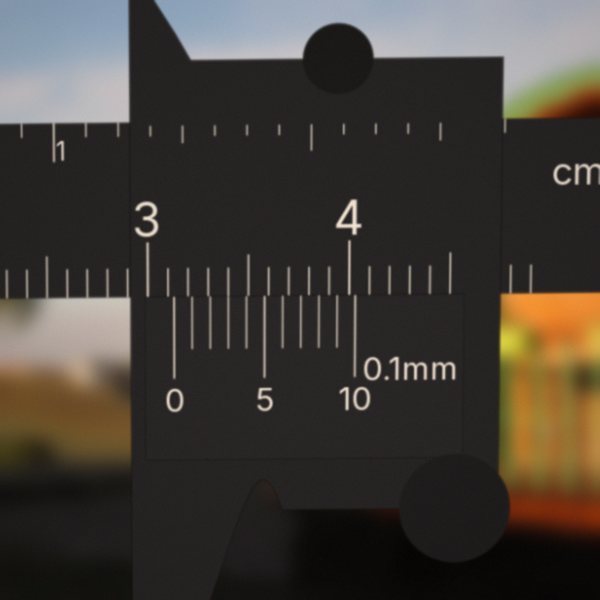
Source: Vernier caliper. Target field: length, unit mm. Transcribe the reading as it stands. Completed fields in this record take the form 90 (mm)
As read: 31.3 (mm)
